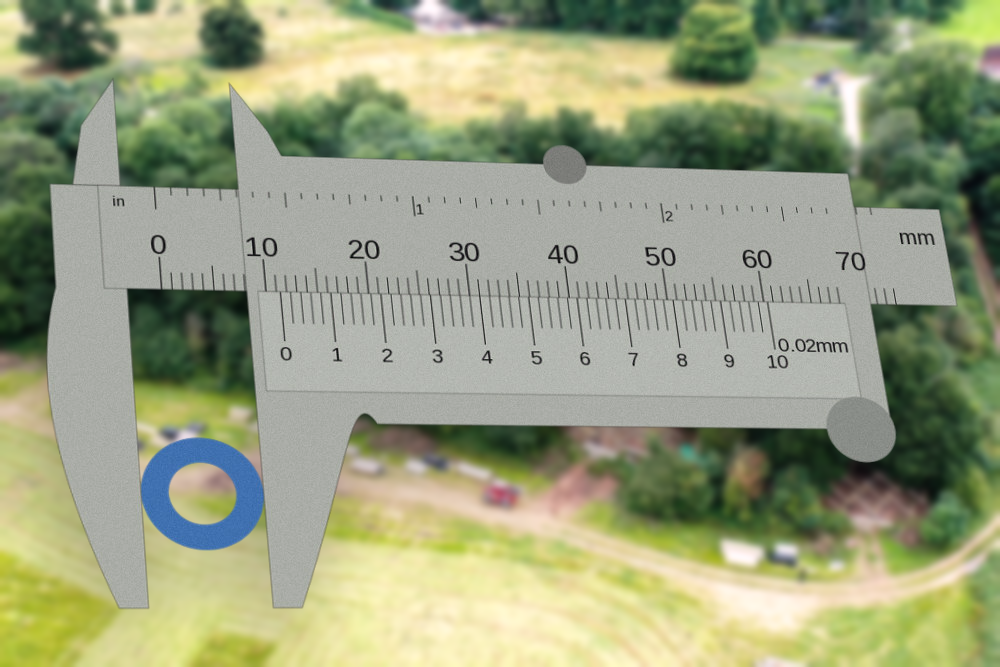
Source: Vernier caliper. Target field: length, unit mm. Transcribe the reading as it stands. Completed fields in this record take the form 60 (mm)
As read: 11.4 (mm)
